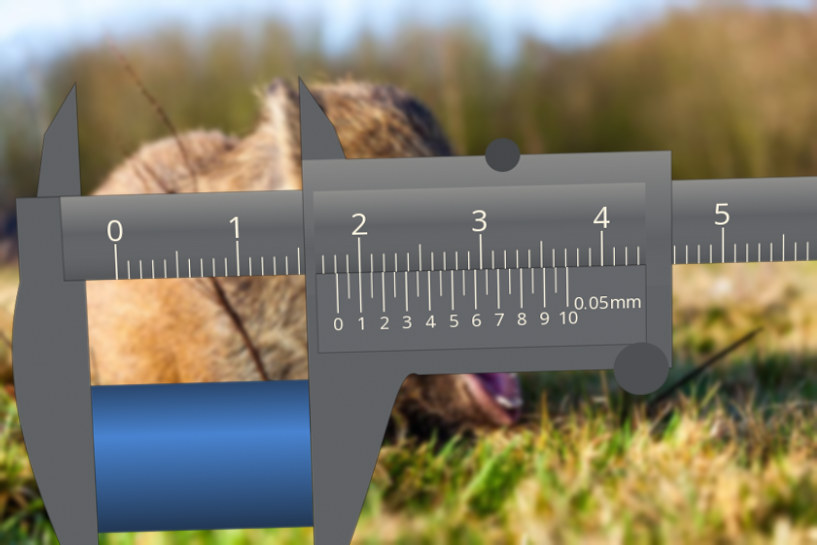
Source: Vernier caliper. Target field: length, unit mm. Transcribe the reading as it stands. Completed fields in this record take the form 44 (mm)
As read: 18.1 (mm)
